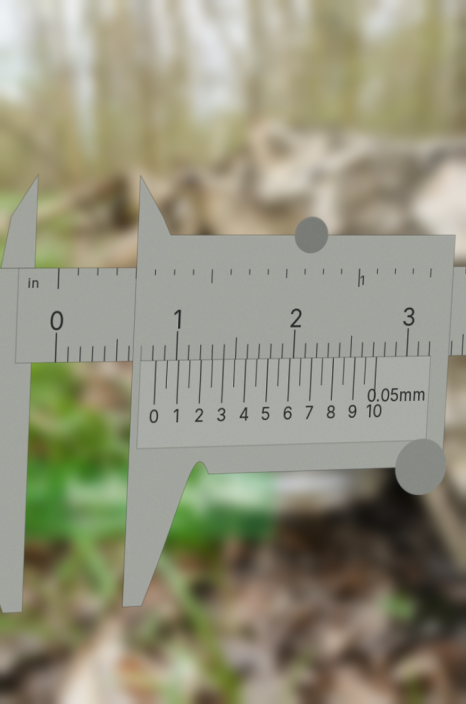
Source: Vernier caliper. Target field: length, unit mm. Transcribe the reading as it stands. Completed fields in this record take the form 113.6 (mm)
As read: 8.3 (mm)
